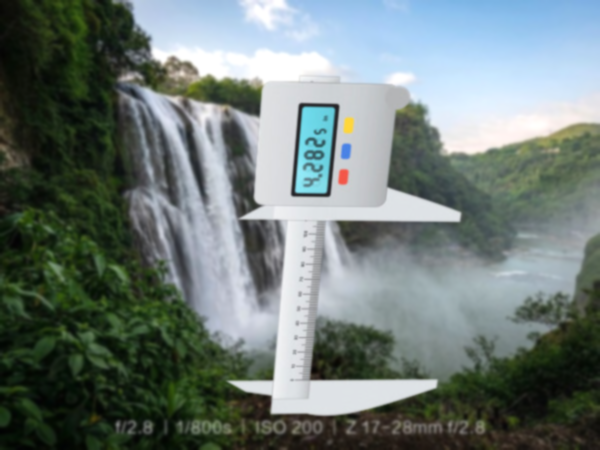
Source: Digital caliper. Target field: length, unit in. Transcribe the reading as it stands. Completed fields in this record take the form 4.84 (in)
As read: 4.2825 (in)
